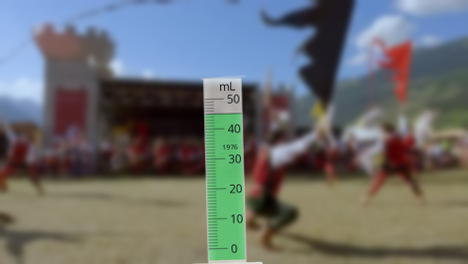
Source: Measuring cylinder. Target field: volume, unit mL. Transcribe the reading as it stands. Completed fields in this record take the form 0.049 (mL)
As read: 45 (mL)
